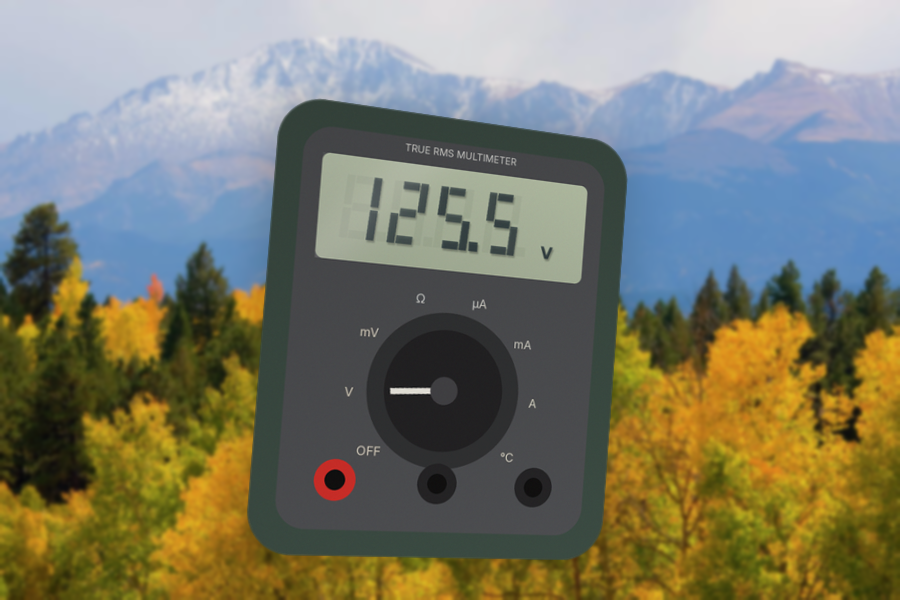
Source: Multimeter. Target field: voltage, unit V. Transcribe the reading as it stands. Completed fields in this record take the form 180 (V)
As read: 125.5 (V)
